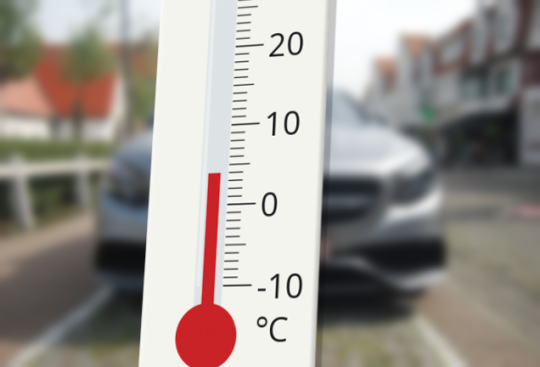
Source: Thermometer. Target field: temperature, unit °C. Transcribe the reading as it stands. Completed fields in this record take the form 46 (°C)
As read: 4 (°C)
